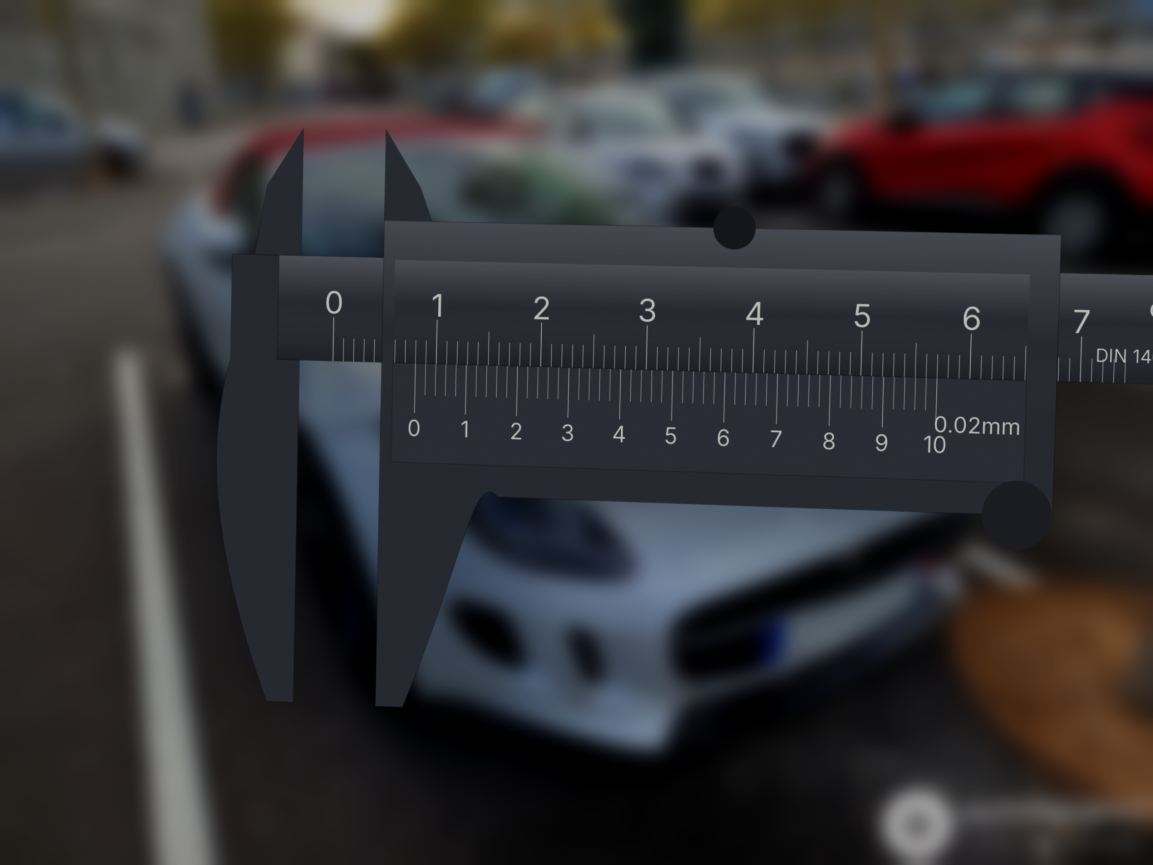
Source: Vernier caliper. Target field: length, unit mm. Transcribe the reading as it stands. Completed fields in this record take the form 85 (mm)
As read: 8.0 (mm)
